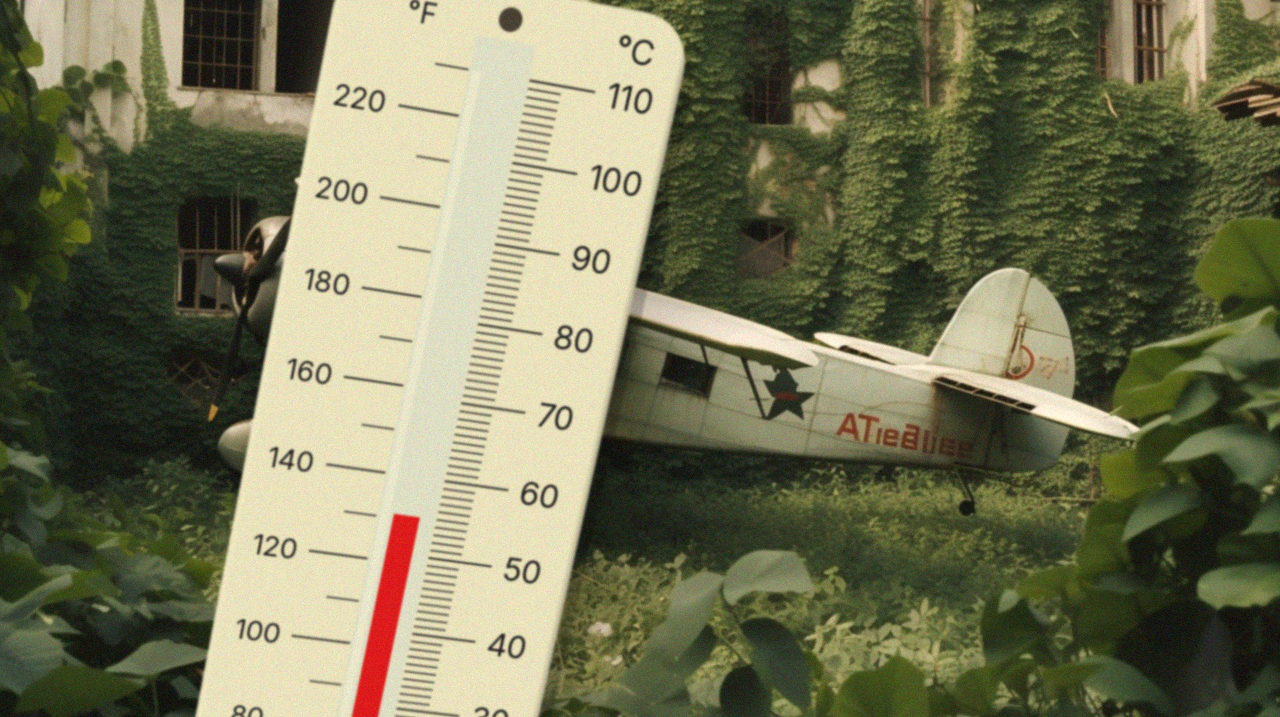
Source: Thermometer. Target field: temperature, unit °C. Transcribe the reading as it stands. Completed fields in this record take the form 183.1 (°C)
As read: 55 (°C)
